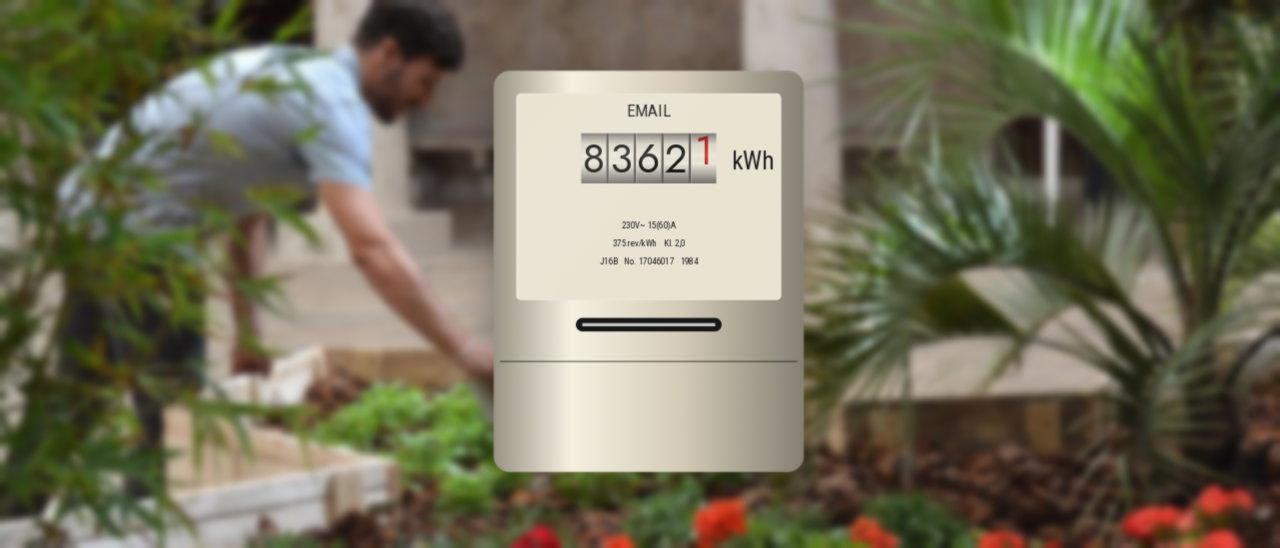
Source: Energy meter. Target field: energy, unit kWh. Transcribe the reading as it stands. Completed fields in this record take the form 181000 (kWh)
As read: 8362.1 (kWh)
